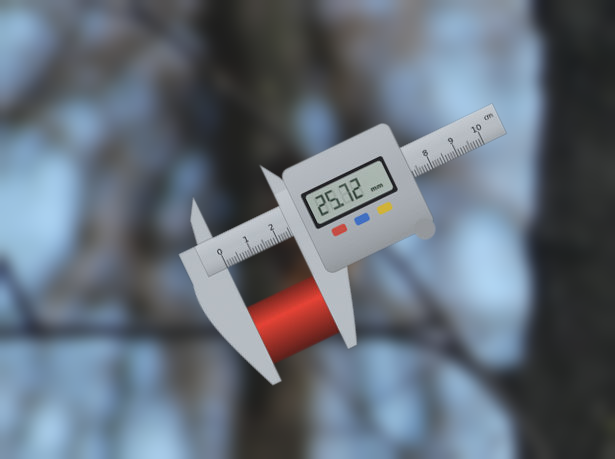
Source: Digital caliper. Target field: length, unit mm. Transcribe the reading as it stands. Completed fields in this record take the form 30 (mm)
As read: 25.72 (mm)
